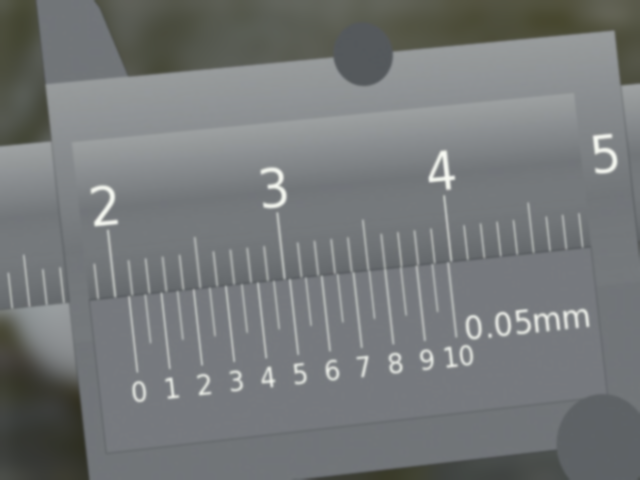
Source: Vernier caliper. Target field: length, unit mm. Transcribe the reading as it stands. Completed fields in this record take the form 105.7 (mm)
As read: 20.8 (mm)
